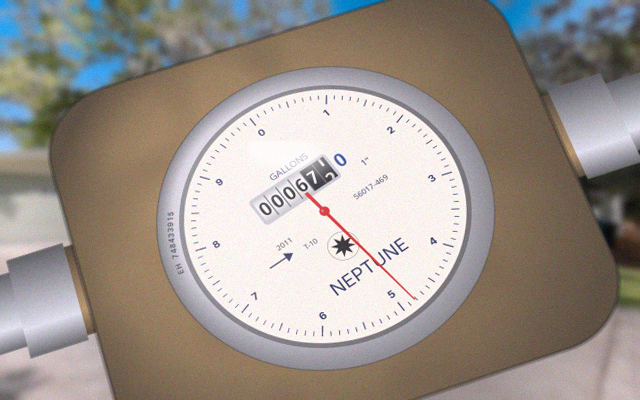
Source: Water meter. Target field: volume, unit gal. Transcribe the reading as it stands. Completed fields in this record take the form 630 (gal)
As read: 6714.8 (gal)
